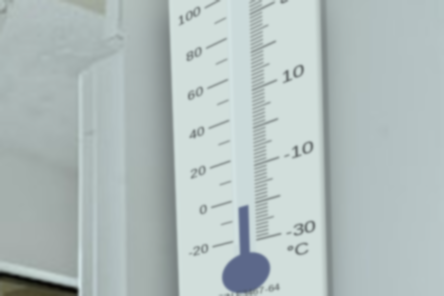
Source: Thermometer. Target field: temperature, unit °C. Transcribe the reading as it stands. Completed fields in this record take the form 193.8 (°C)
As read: -20 (°C)
